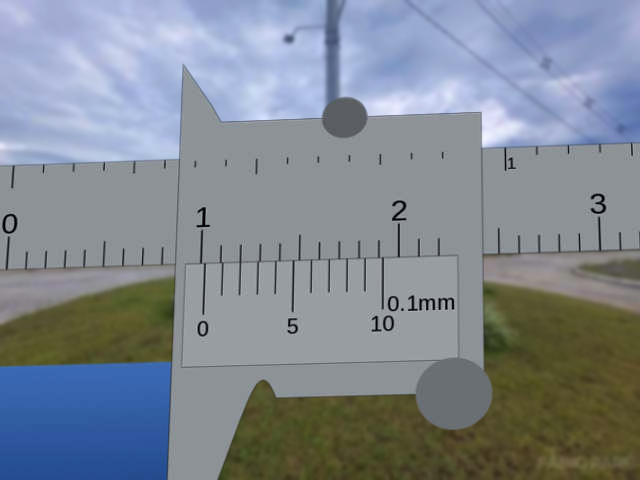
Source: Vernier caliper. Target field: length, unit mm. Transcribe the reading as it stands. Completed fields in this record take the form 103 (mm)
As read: 10.2 (mm)
